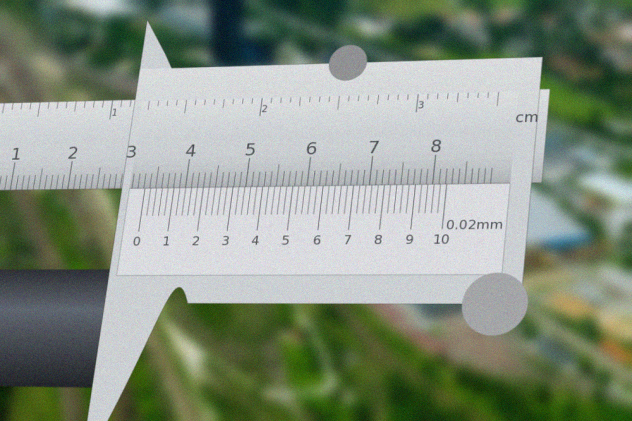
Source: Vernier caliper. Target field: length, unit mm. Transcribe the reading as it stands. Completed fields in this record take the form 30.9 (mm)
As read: 33.2 (mm)
